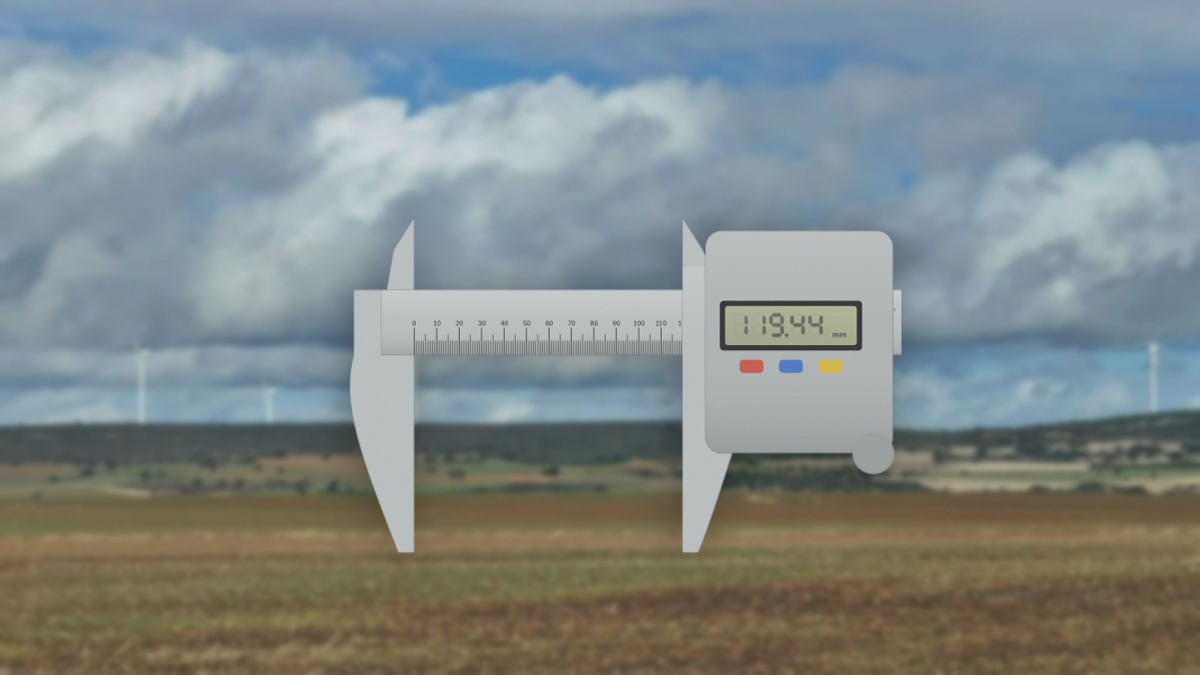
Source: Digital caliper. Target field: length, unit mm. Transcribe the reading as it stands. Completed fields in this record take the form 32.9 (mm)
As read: 119.44 (mm)
